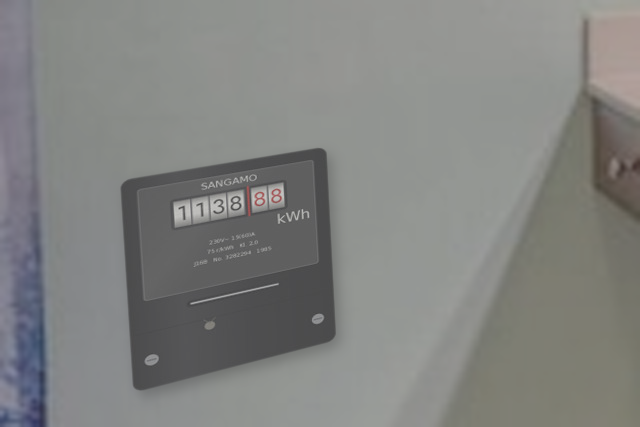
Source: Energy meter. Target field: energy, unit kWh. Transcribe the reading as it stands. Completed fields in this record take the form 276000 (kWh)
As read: 1138.88 (kWh)
